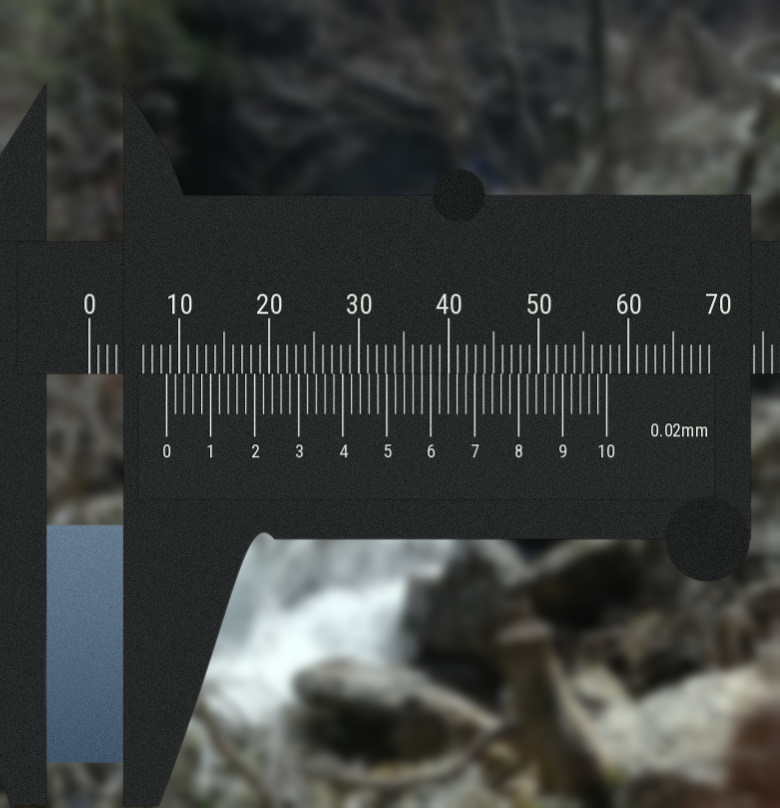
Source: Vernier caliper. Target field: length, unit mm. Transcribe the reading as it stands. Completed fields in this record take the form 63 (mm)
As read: 8.6 (mm)
